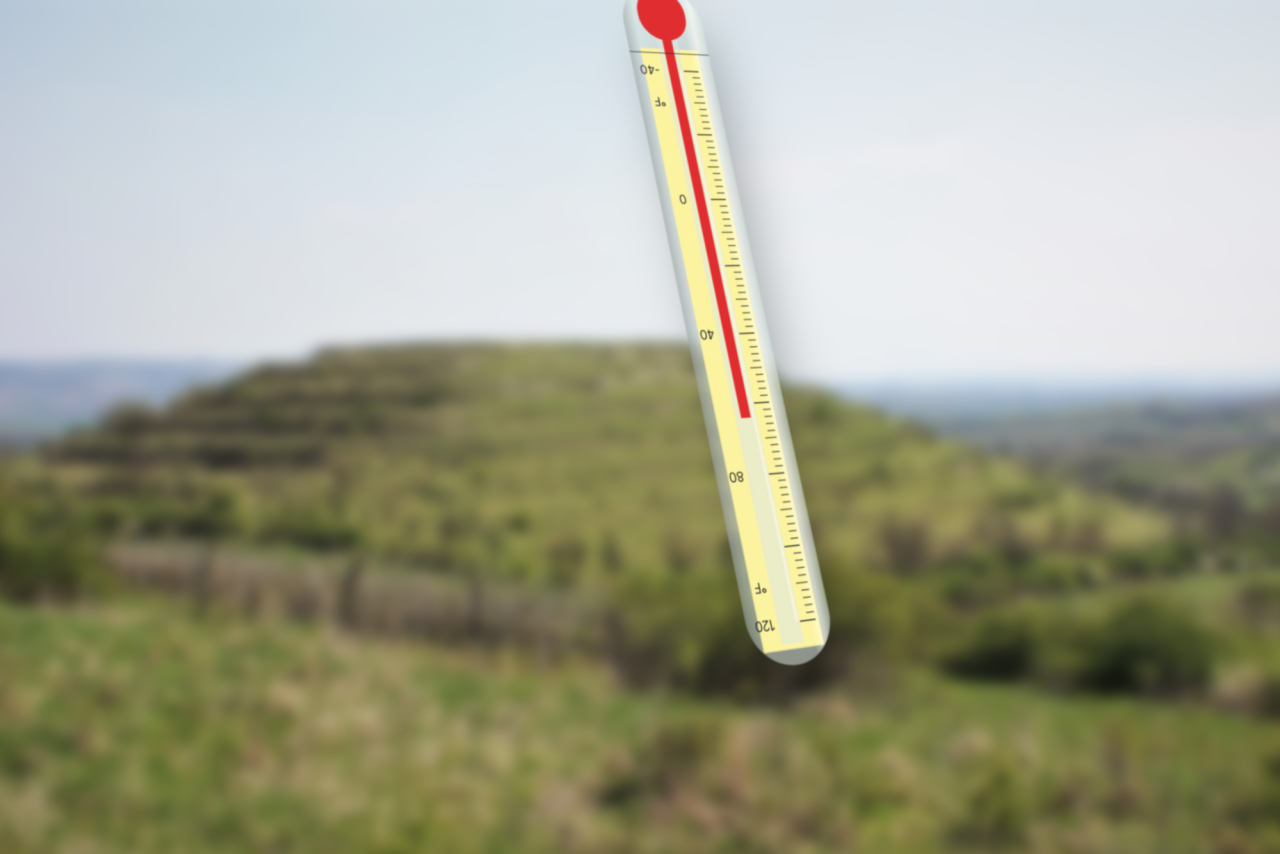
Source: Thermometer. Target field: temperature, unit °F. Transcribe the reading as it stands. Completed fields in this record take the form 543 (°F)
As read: 64 (°F)
